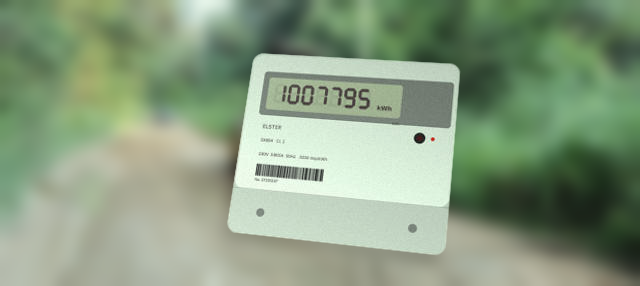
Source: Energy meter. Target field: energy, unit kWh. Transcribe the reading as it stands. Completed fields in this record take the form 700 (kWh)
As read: 1007795 (kWh)
